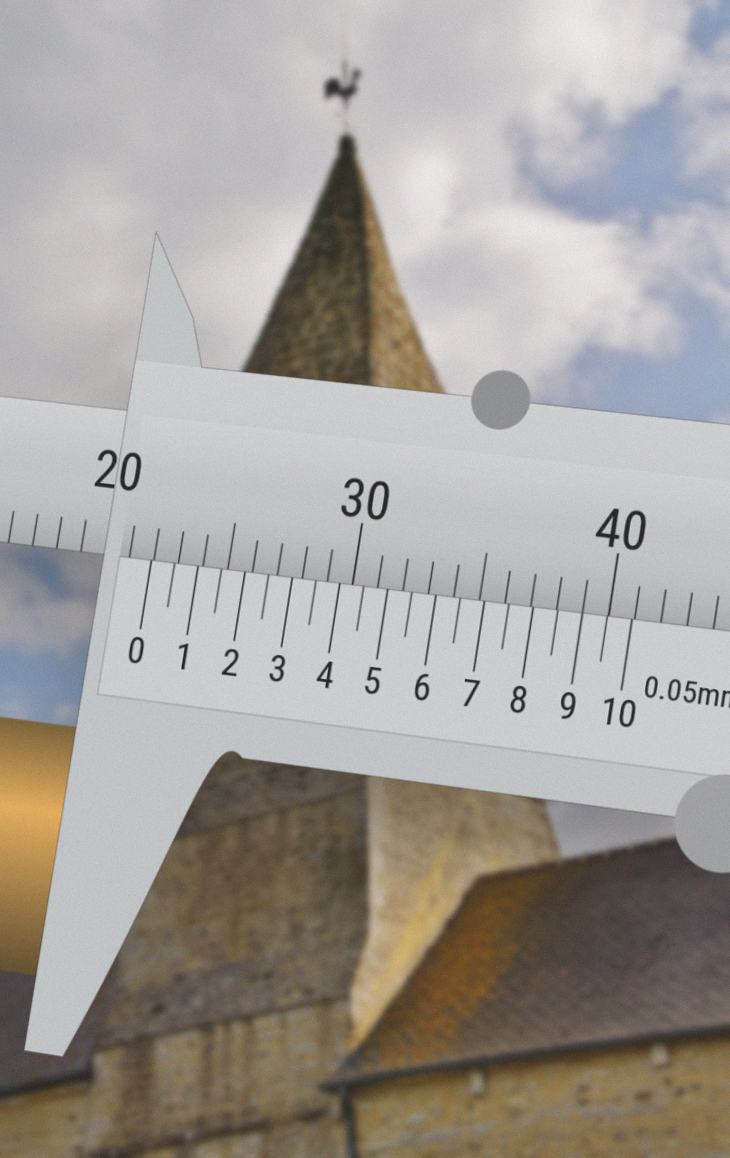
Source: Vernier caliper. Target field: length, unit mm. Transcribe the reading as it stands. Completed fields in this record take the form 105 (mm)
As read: 21.90 (mm)
